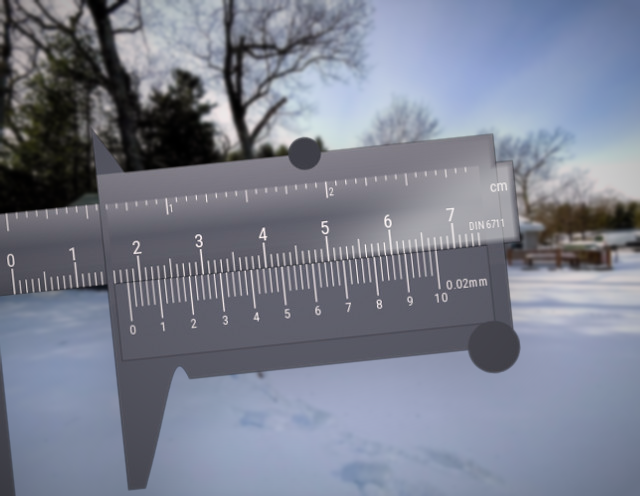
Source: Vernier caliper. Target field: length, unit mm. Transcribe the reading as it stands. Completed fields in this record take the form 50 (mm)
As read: 18.0 (mm)
